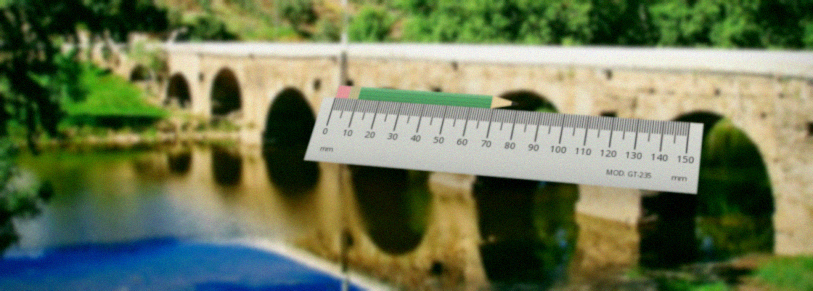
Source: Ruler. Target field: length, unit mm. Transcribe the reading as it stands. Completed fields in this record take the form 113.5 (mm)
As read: 80 (mm)
